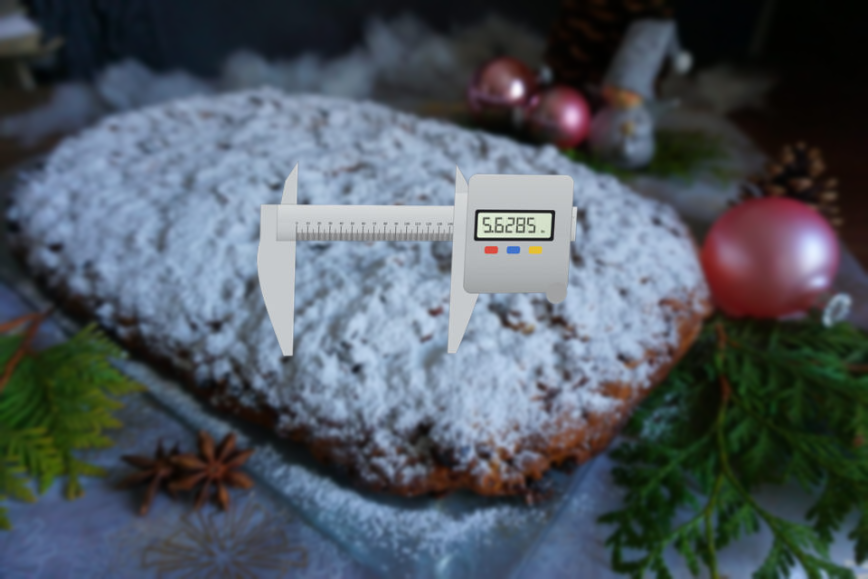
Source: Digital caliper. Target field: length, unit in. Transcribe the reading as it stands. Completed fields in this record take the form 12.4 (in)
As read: 5.6285 (in)
